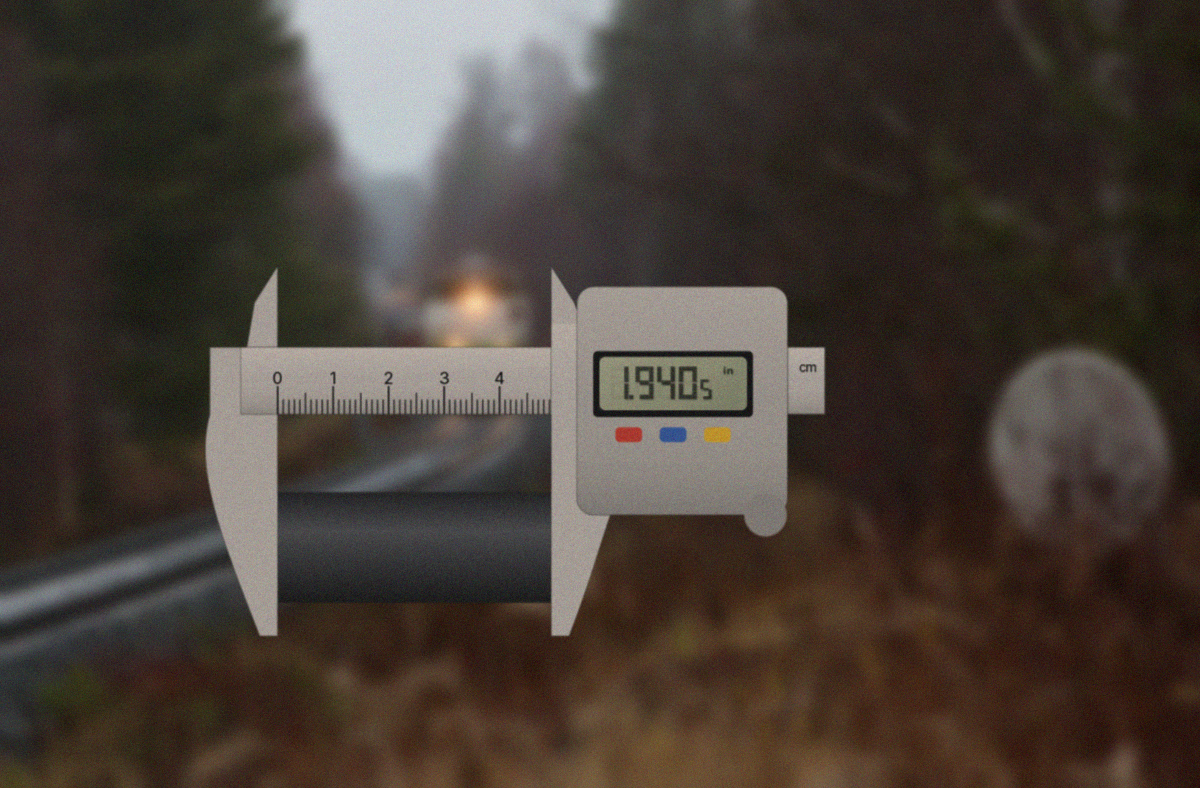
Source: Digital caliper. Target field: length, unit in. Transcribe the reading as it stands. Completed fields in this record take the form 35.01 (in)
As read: 1.9405 (in)
